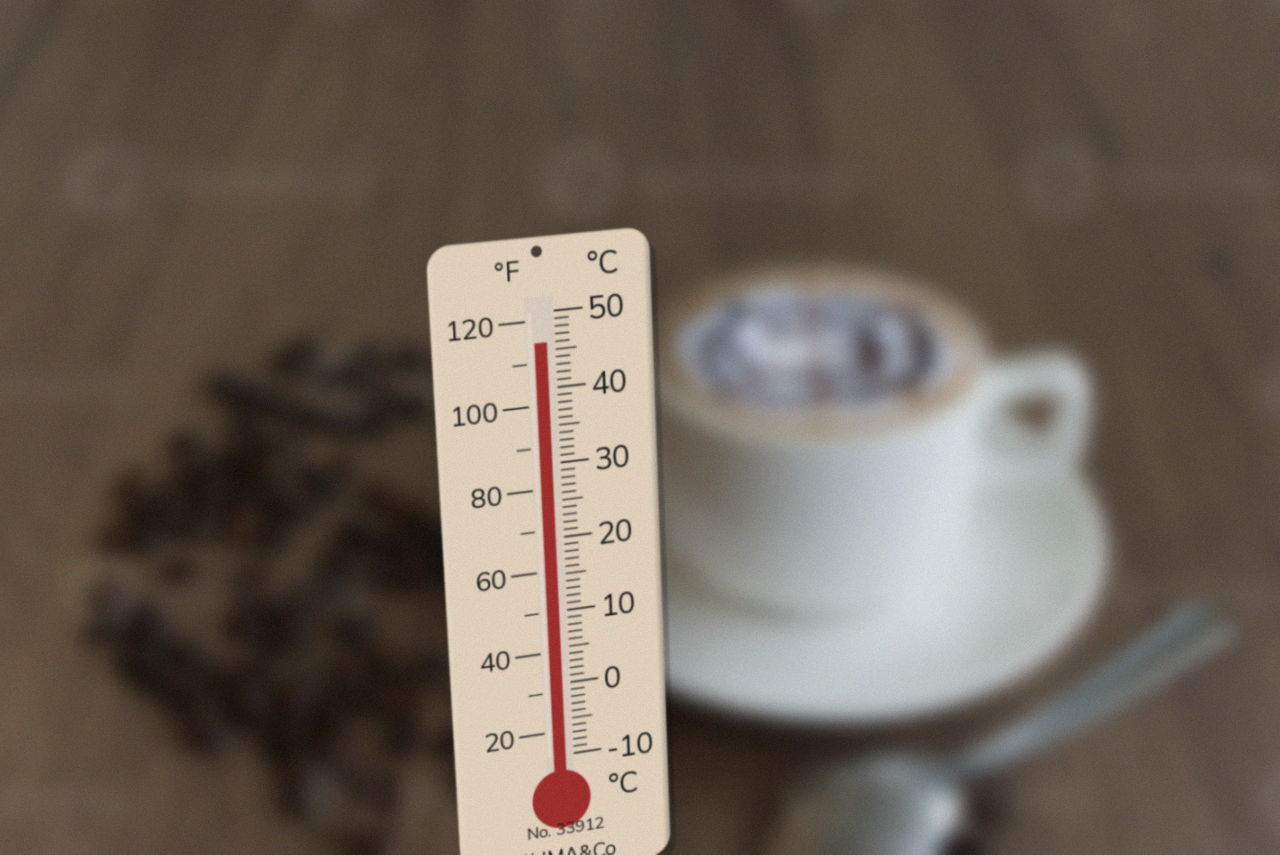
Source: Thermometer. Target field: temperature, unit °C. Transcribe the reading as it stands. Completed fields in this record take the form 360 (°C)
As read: 46 (°C)
